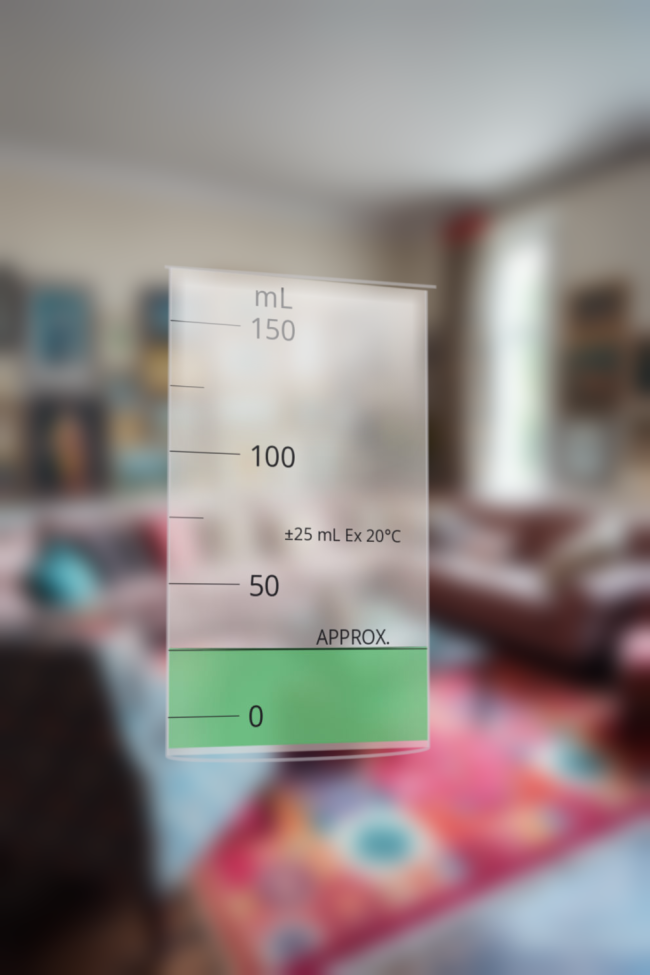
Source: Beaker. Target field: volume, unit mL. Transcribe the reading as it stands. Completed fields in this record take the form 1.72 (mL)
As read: 25 (mL)
